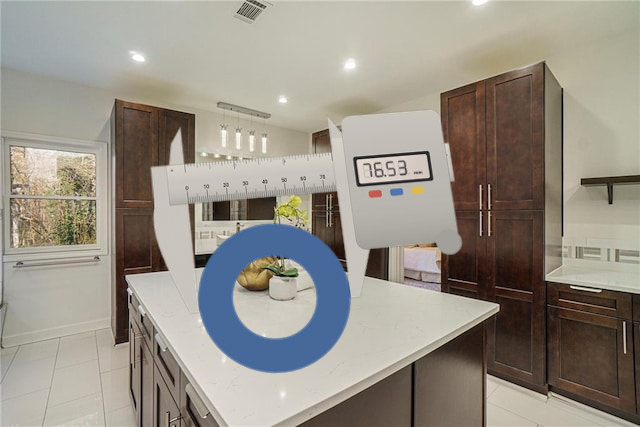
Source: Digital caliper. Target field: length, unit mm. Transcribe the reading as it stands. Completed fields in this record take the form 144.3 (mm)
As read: 76.53 (mm)
